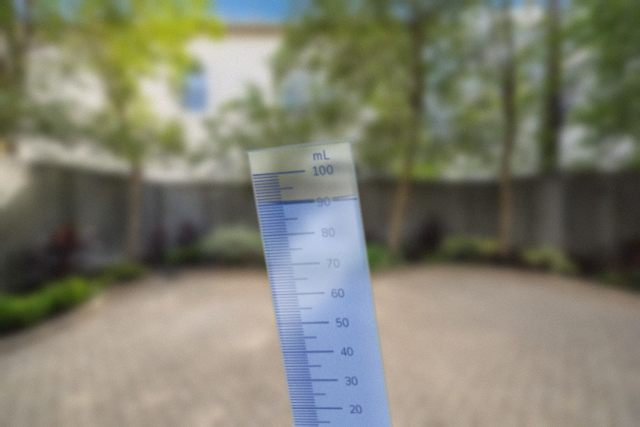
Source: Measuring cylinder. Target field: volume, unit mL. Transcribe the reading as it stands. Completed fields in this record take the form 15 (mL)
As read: 90 (mL)
